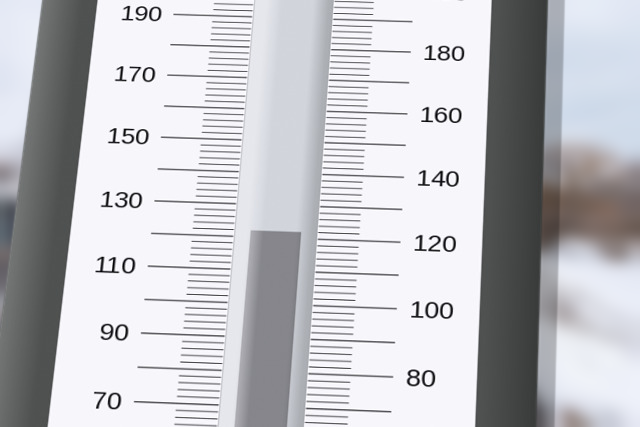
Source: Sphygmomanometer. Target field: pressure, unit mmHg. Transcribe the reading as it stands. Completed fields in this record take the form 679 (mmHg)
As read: 122 (mmHg)
